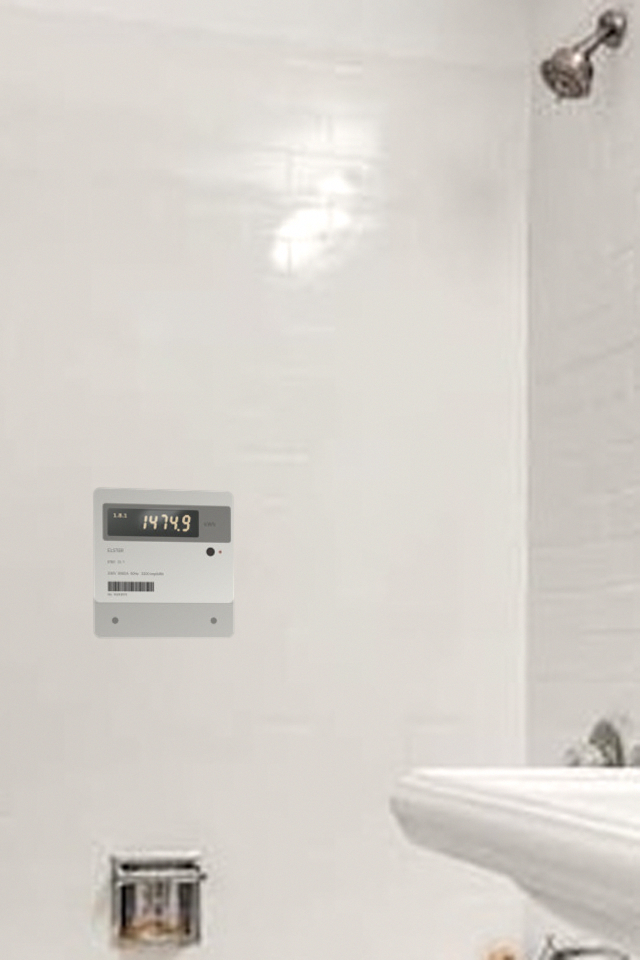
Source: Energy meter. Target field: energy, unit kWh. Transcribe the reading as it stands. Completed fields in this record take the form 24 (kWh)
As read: 1474.9 (kWh)
